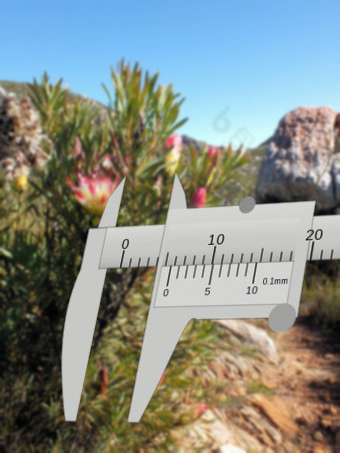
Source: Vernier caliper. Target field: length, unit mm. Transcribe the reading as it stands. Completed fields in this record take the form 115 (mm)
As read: 5.6 (mm)
